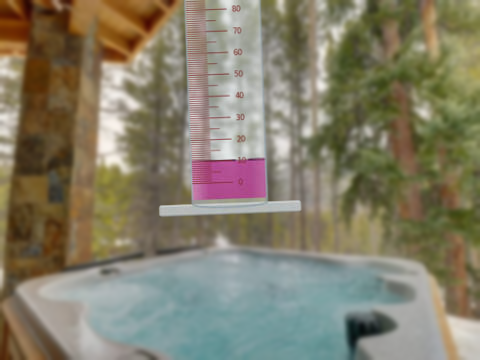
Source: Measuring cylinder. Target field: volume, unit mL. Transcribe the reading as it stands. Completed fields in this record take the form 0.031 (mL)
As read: 10 (mL)
